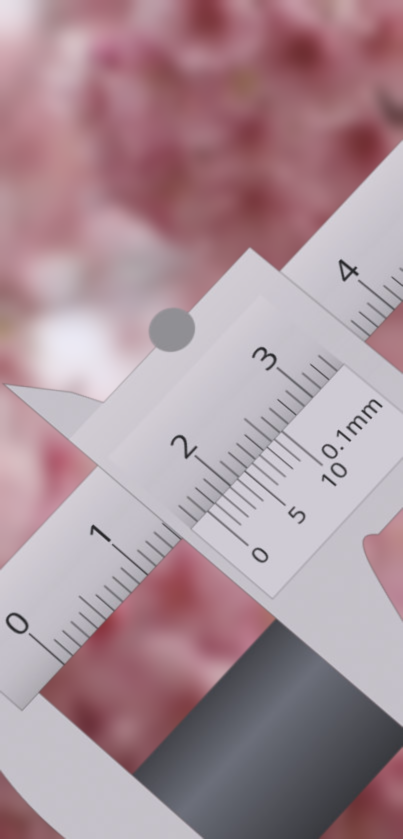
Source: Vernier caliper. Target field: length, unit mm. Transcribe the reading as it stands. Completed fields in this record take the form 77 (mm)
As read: 17.2 (mm)
